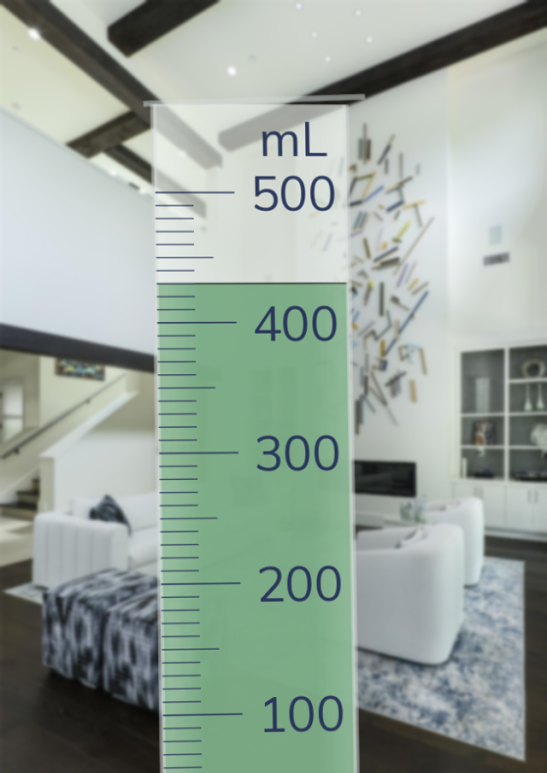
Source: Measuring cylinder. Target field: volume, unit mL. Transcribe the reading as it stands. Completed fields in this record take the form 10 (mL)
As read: 430 (mL)
